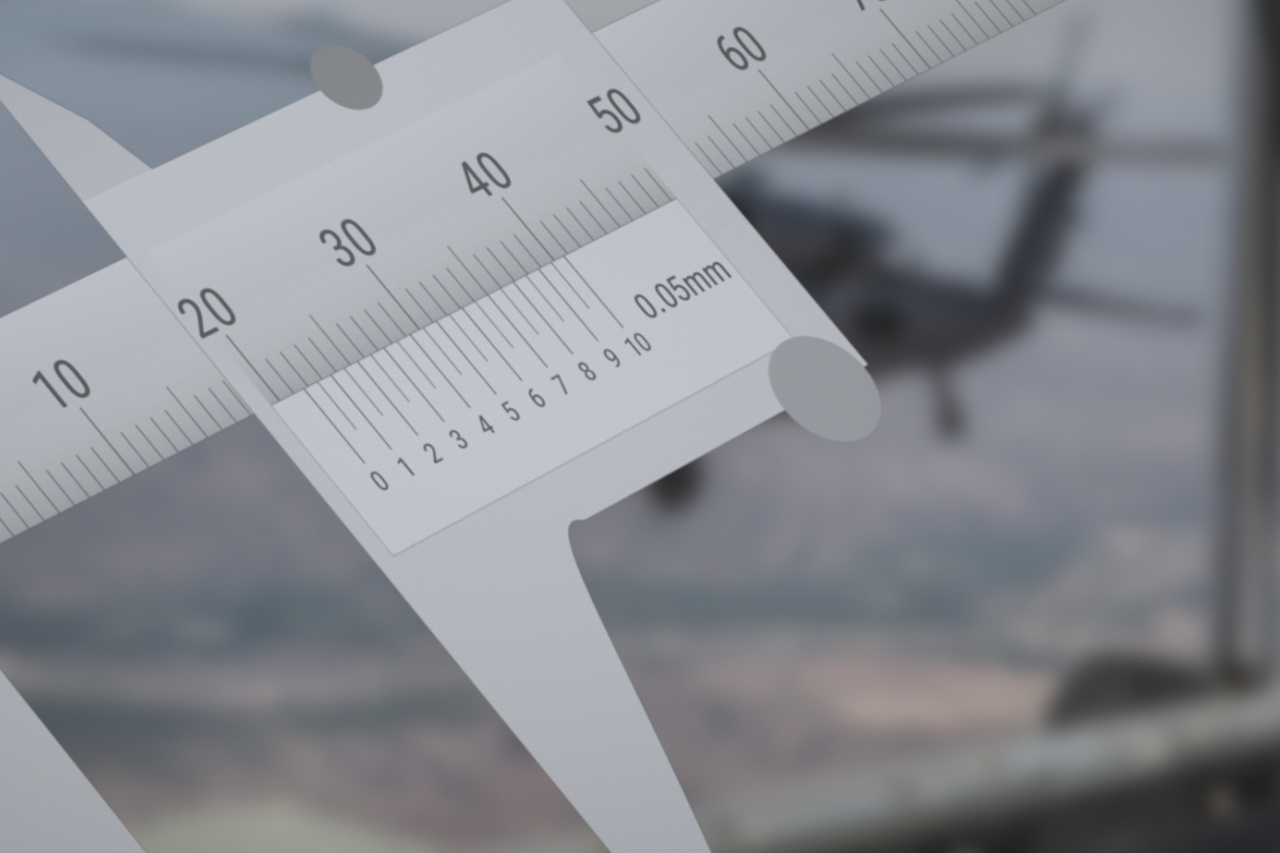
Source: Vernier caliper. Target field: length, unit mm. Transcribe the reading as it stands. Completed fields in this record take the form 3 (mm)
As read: 21.7 (mm)
